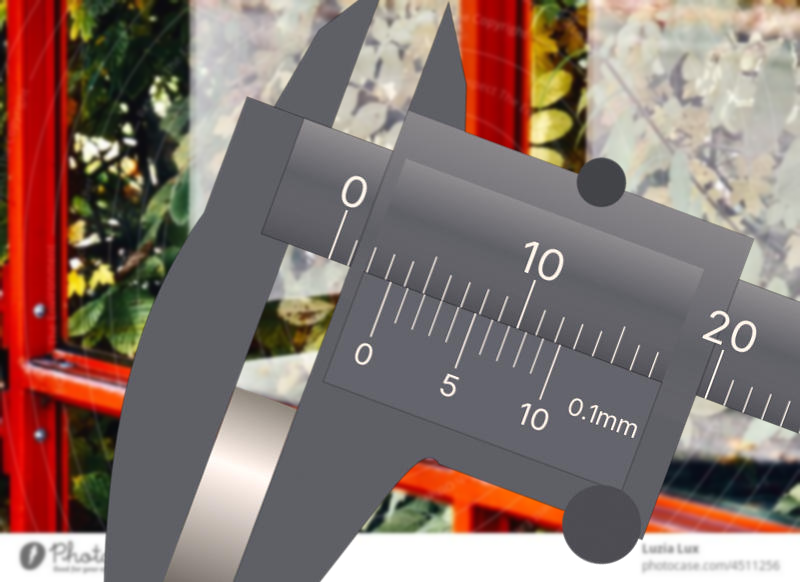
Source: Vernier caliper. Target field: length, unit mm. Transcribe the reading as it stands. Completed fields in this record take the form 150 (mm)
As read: 3.3 (mm)
